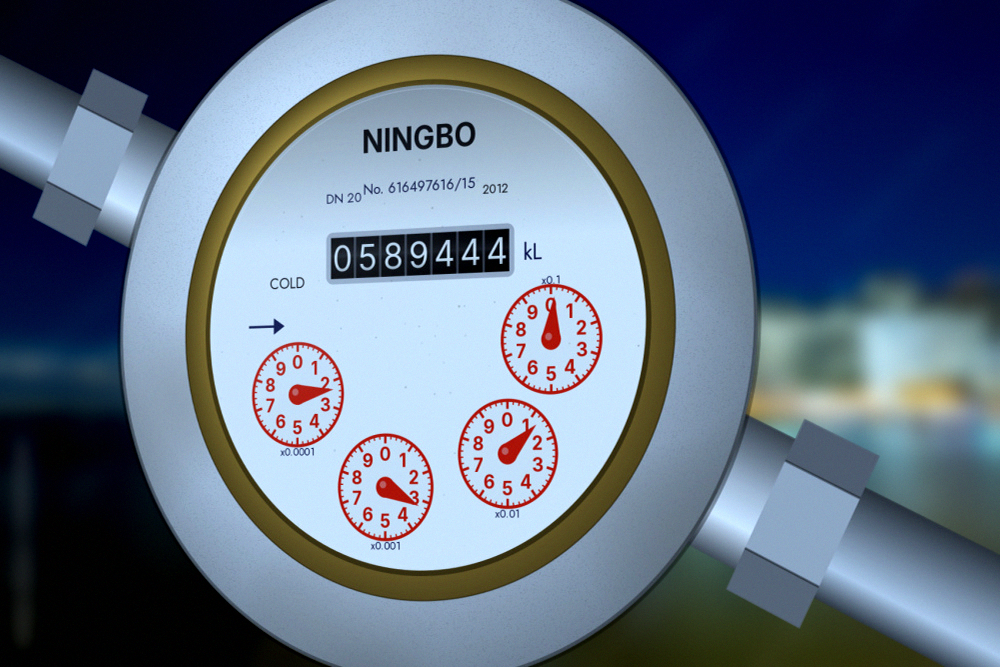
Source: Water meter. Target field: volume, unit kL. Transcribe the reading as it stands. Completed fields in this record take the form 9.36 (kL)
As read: 589444.0132 (kL)
